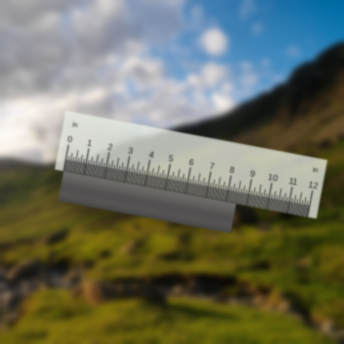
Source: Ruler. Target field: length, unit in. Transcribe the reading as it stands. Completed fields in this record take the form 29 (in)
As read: 8.5 (in)
